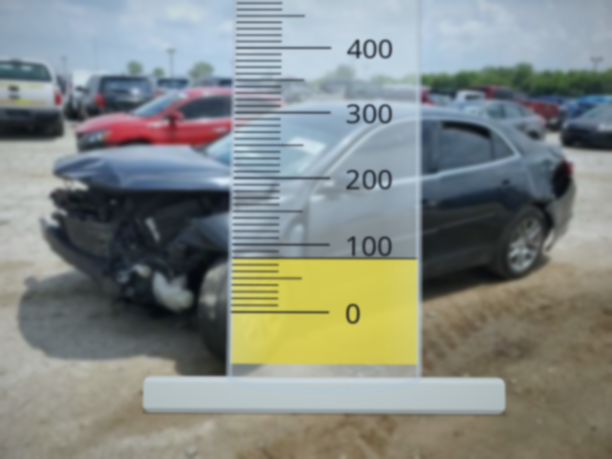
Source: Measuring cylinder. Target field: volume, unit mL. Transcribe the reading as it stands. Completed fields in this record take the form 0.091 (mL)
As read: 80 (mL)
